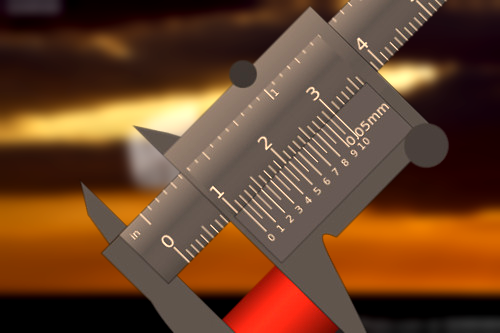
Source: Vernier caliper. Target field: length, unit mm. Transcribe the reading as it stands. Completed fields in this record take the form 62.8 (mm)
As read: 11.0 (mm)
